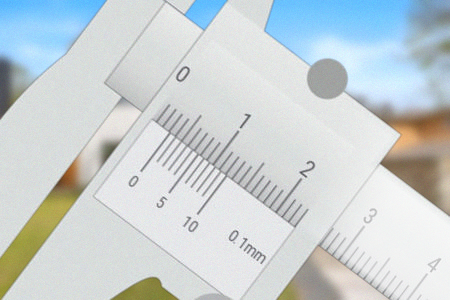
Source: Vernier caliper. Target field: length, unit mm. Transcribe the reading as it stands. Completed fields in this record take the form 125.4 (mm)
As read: 3.2 (mm)
